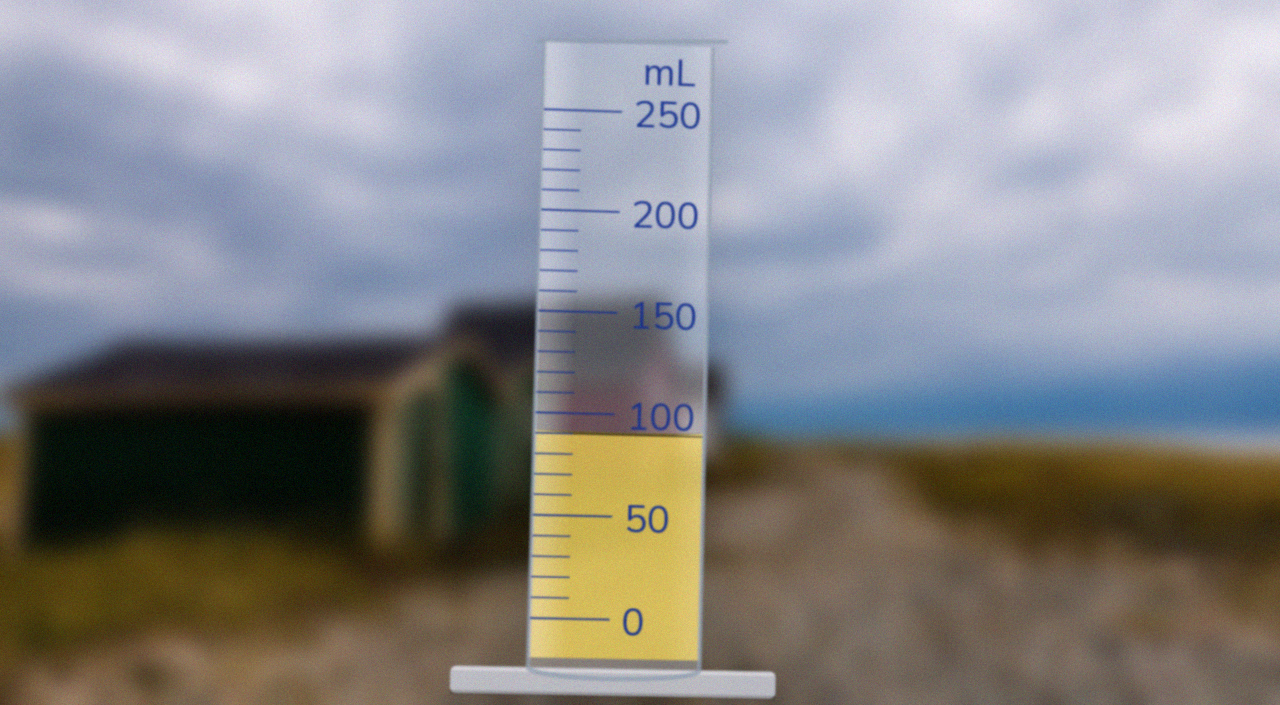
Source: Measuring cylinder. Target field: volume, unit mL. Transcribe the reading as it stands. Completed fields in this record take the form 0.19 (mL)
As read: 90 (mL)
